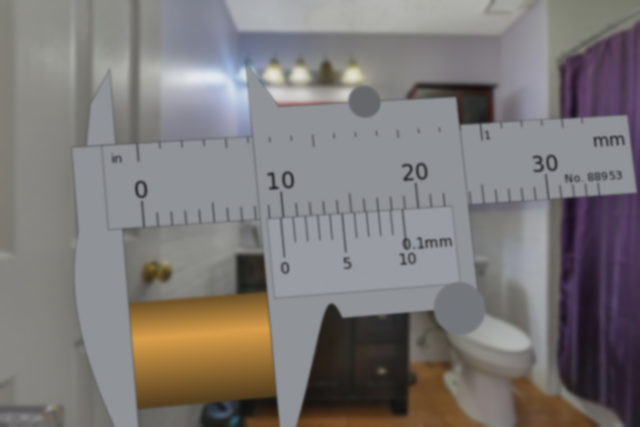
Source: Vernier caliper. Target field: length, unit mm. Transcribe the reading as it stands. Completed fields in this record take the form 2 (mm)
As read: 9.8 (mm)
